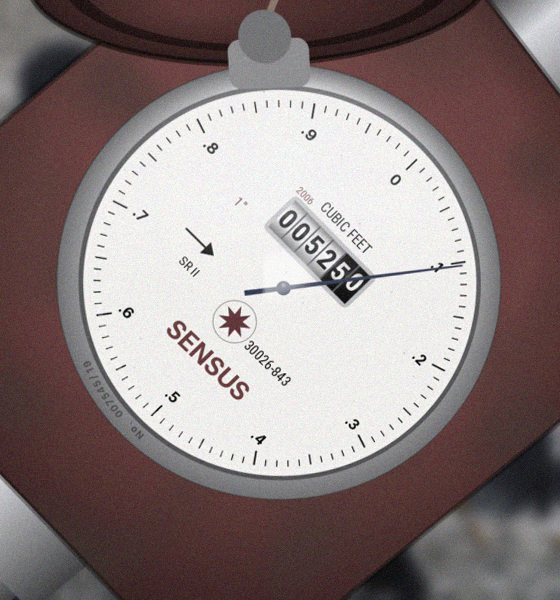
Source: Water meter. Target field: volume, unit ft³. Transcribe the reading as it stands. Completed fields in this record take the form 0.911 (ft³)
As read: 5250.10 (ft³)
